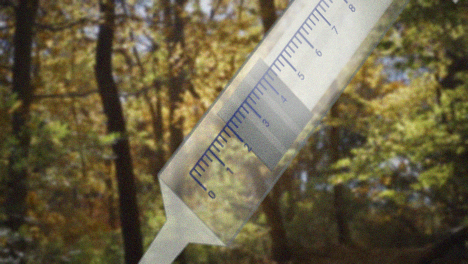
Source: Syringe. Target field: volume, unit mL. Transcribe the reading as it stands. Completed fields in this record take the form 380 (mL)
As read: 2 (mL)
